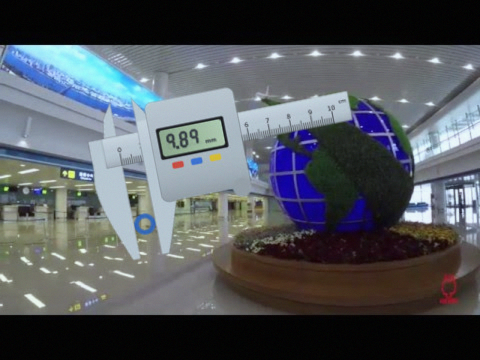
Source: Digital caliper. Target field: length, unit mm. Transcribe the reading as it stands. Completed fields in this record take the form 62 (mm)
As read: 9.89 (mm)
